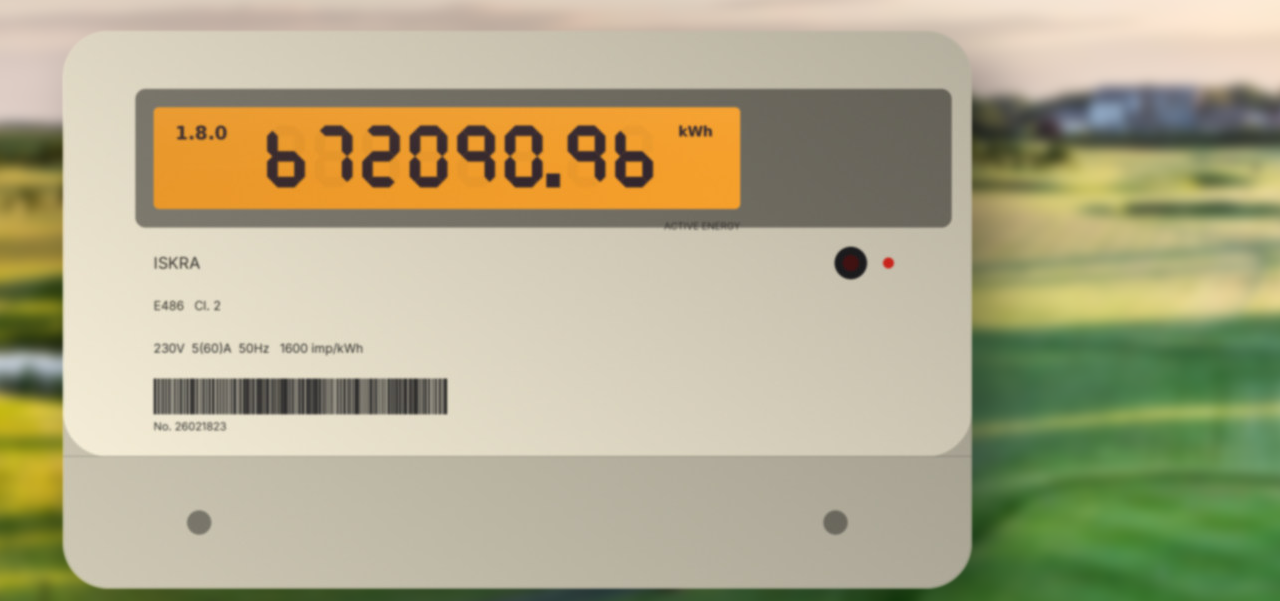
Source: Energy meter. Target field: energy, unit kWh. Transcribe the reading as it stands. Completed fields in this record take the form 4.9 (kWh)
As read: 672090.96 (kWh)
